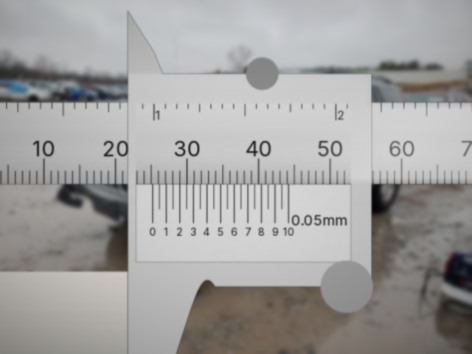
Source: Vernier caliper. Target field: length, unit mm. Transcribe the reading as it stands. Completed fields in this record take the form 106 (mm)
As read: 25.2 (mm)
